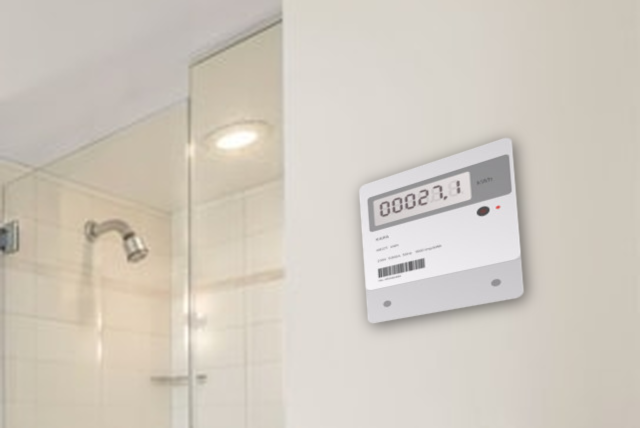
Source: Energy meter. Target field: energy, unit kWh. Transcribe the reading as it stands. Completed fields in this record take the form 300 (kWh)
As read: 27.1 (kWh)
